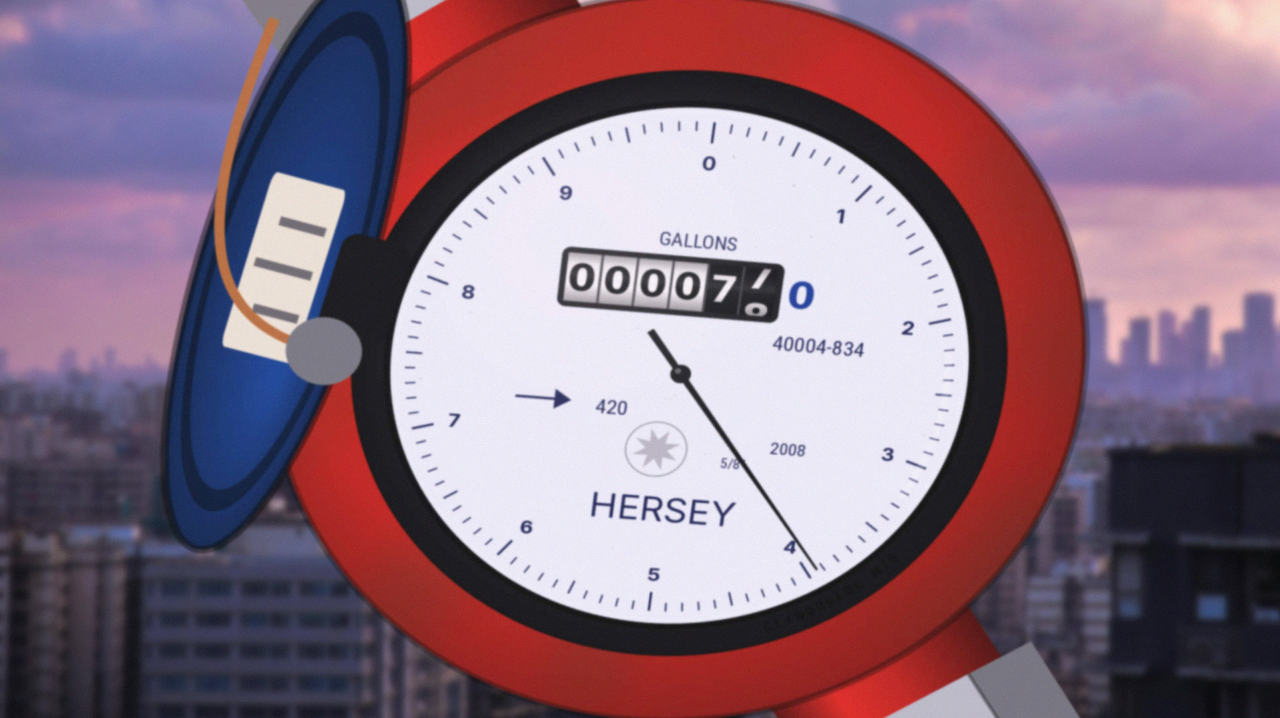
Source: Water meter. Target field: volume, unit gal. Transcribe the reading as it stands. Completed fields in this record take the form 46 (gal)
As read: 773.9 (gal)
